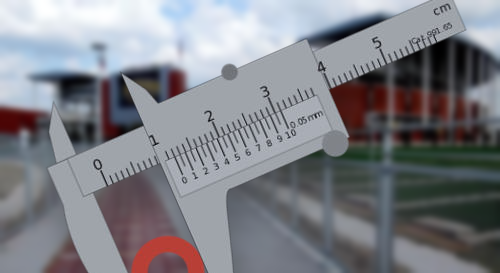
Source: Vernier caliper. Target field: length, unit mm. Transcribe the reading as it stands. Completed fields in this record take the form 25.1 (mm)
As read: 12.0 (mm)
